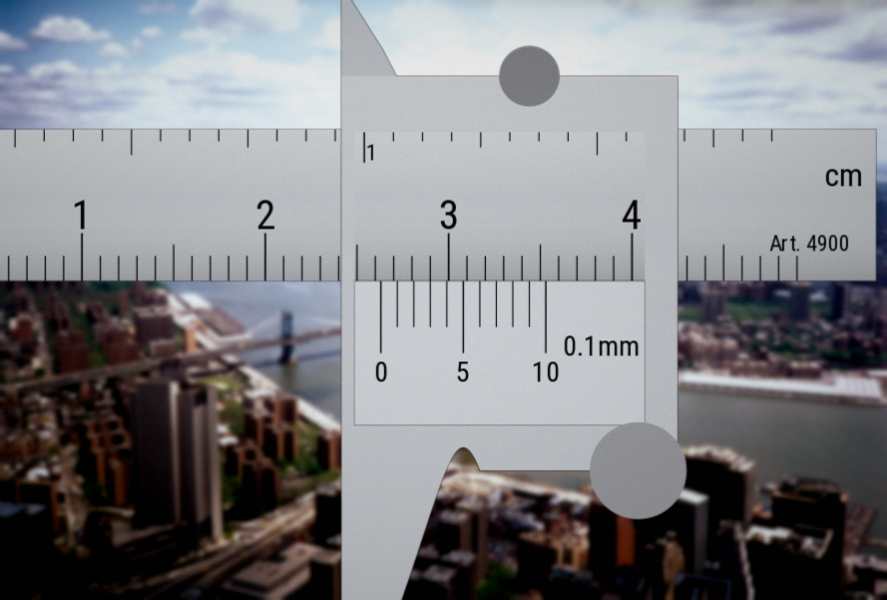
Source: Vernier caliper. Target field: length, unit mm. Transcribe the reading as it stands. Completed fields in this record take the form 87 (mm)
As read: 26.3 (mm)
